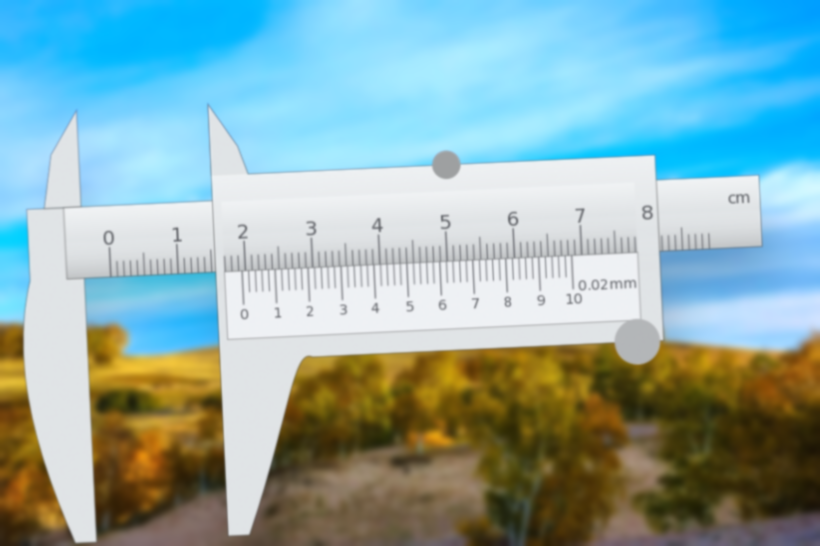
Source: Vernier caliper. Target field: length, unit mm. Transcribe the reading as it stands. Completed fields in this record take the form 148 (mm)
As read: 19.5 (mm)
